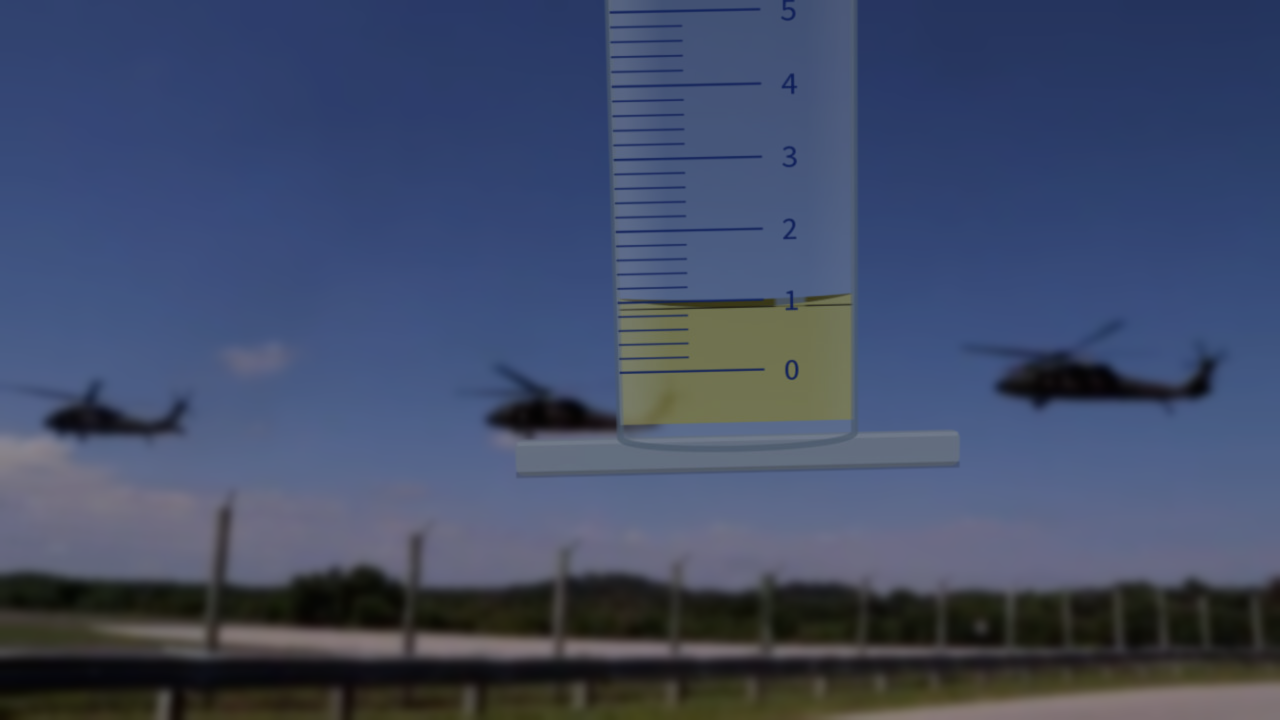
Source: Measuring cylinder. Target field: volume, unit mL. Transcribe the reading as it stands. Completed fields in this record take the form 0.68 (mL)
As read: 0.9 (mL)
